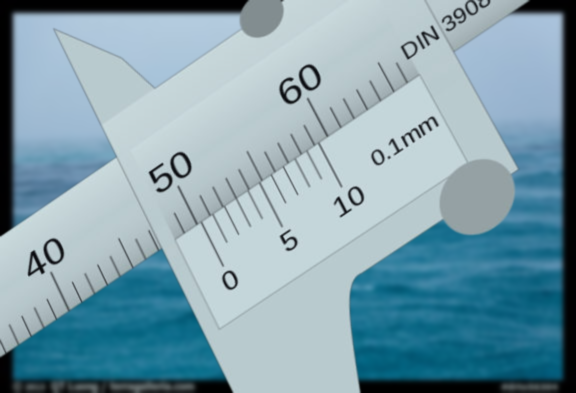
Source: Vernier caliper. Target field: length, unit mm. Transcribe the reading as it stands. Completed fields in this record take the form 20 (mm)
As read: 50.3 (mm)
